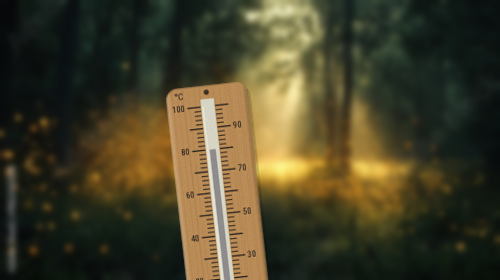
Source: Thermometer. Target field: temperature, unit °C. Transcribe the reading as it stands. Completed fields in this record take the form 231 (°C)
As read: 80 (°C)
